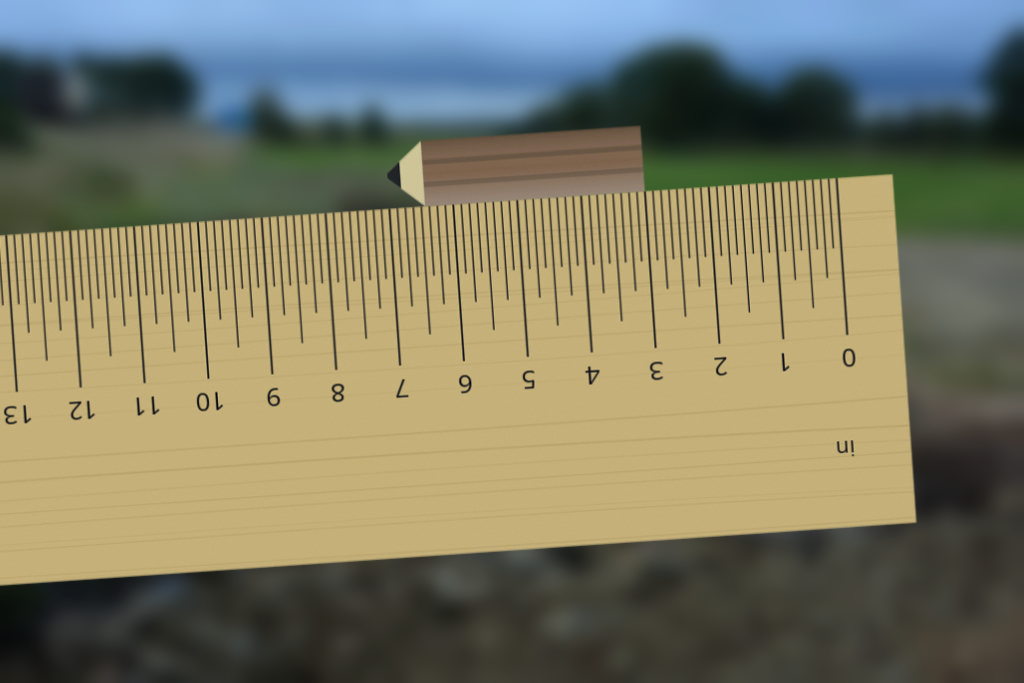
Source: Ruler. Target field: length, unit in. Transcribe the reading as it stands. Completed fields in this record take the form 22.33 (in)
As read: 4 (in)
